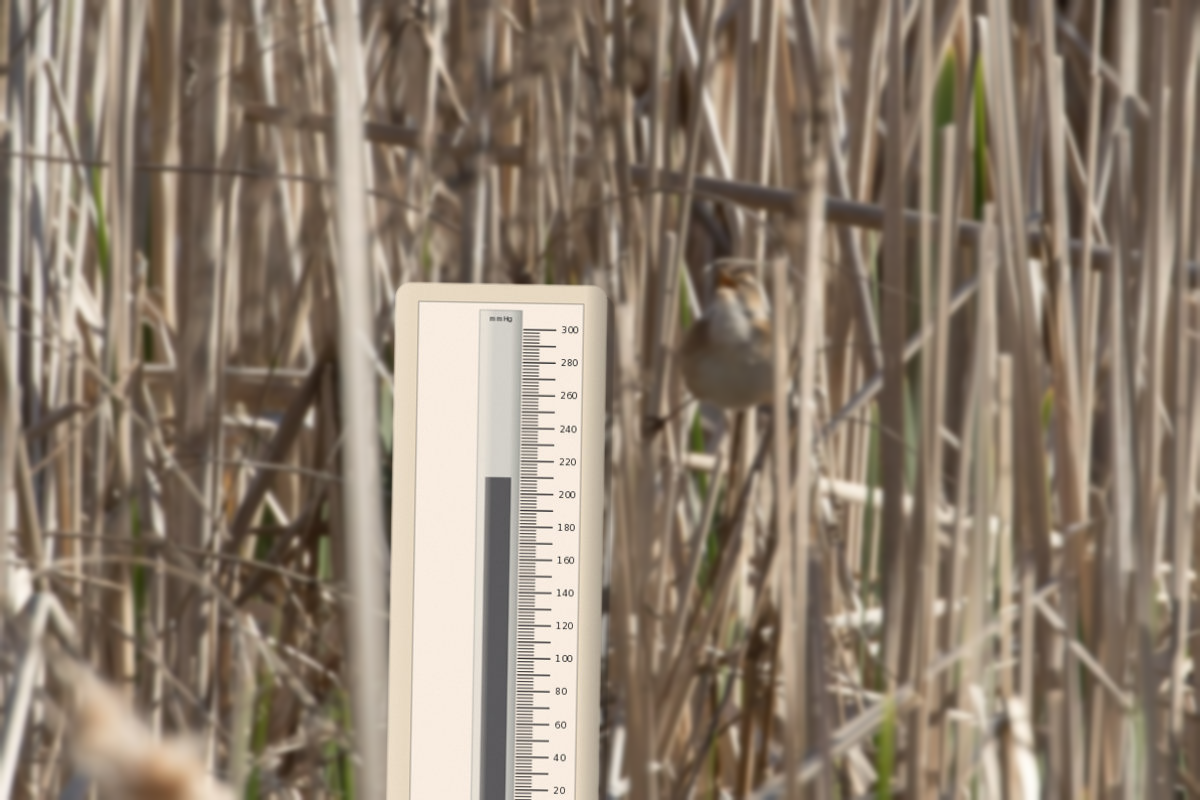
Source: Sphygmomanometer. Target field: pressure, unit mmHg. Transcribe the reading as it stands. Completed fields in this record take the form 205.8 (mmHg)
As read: 210 (mmHg)
